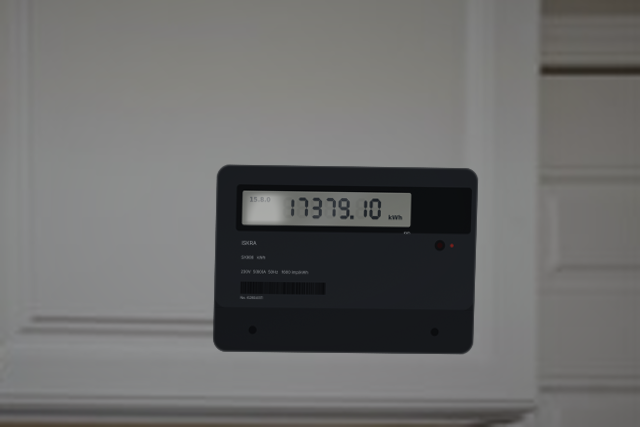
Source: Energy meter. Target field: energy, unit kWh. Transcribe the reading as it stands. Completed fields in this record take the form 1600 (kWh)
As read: 17379.10 (kWh)
